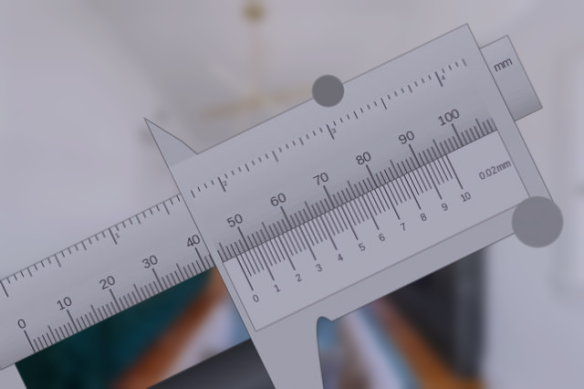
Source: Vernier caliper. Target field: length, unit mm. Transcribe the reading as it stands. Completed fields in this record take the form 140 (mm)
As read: 47.0 (mm)
